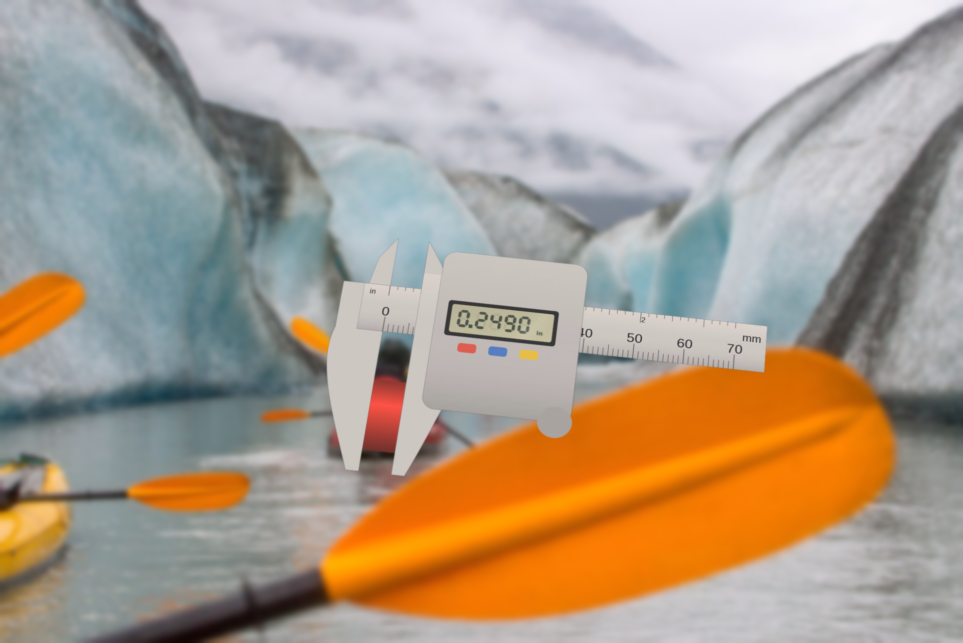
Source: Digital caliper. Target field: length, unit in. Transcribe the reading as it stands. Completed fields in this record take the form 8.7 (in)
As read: 0.2490 (in)
